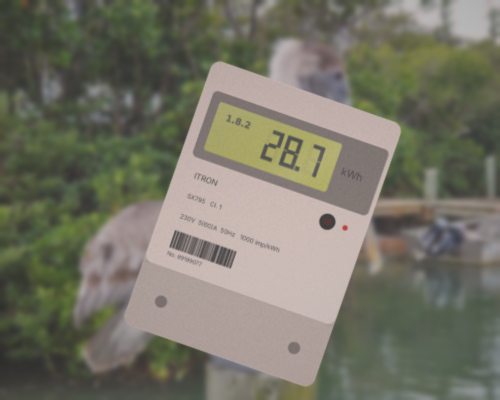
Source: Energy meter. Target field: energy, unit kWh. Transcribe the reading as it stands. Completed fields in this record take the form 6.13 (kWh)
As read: 28.7 (kWh)
